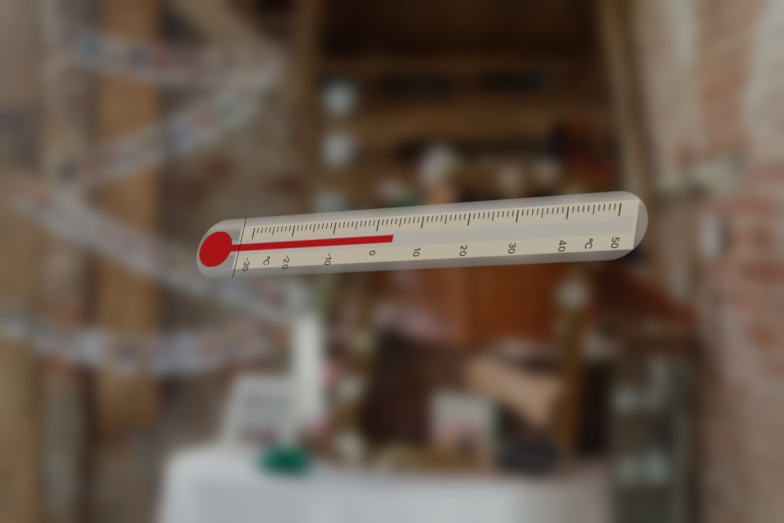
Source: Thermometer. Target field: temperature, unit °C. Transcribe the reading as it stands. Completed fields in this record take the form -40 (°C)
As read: 4 (°C)
